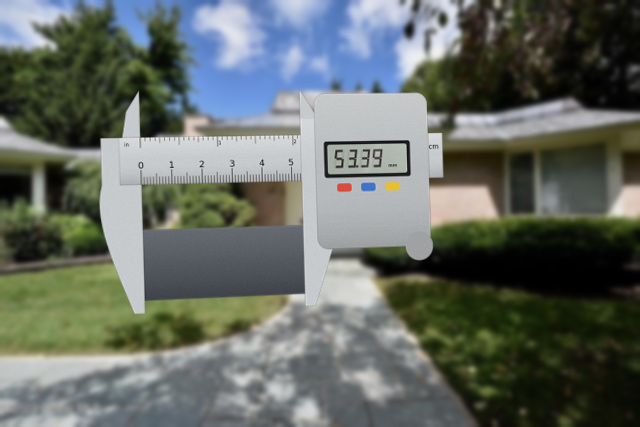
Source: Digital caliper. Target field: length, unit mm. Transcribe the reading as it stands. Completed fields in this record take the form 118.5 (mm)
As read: 53.39 (mm)
